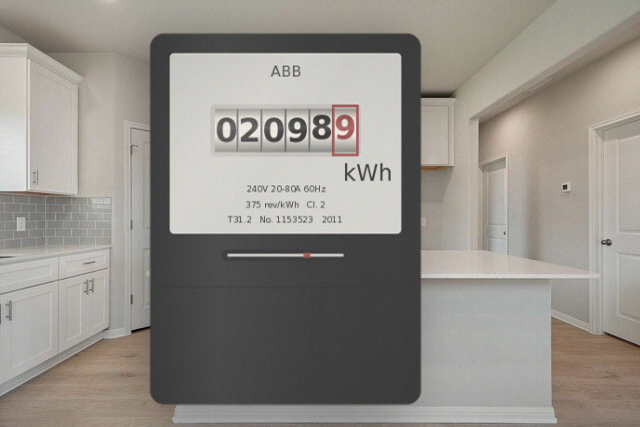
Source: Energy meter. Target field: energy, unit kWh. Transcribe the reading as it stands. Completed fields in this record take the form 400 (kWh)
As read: 2098.9 (kWh)
